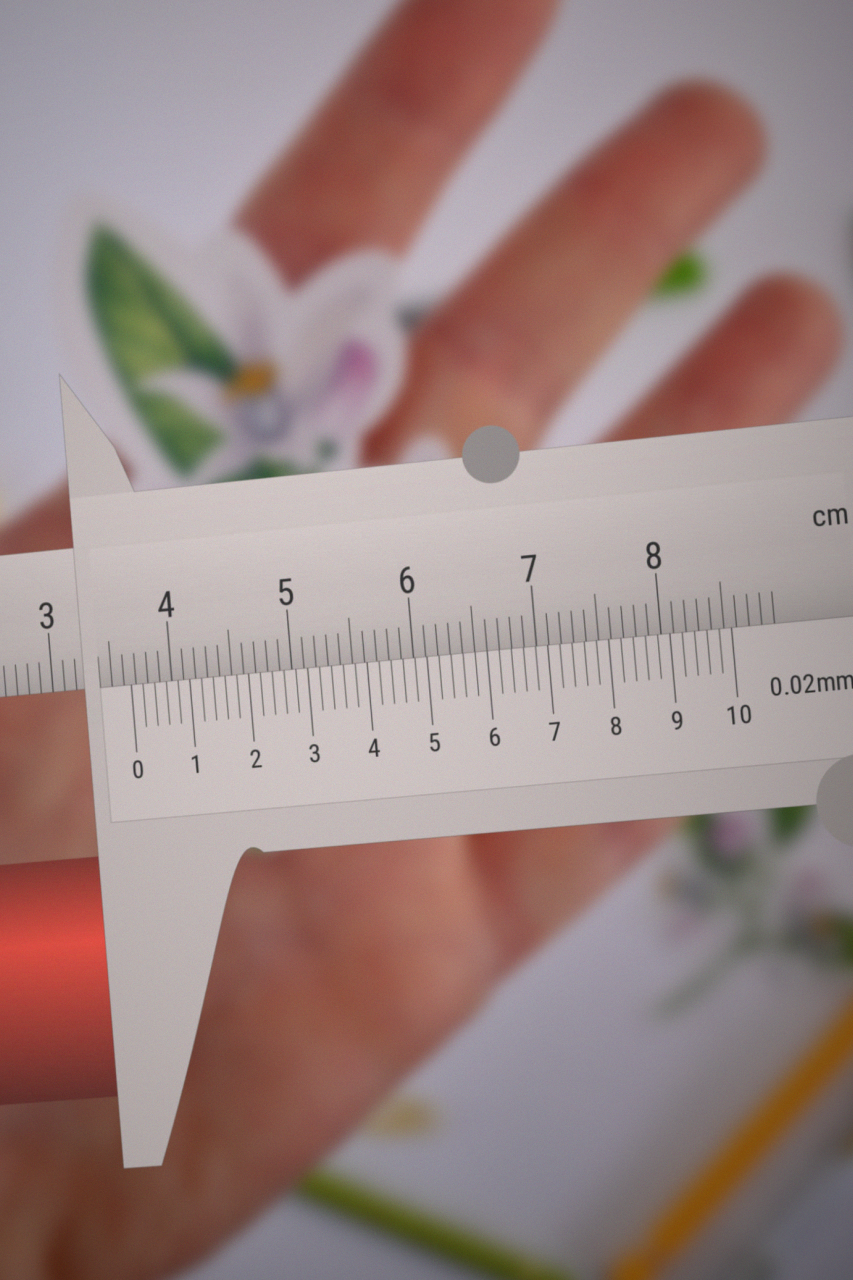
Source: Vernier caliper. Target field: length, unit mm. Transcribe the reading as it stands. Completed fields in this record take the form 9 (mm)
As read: 36.6 (mm)
